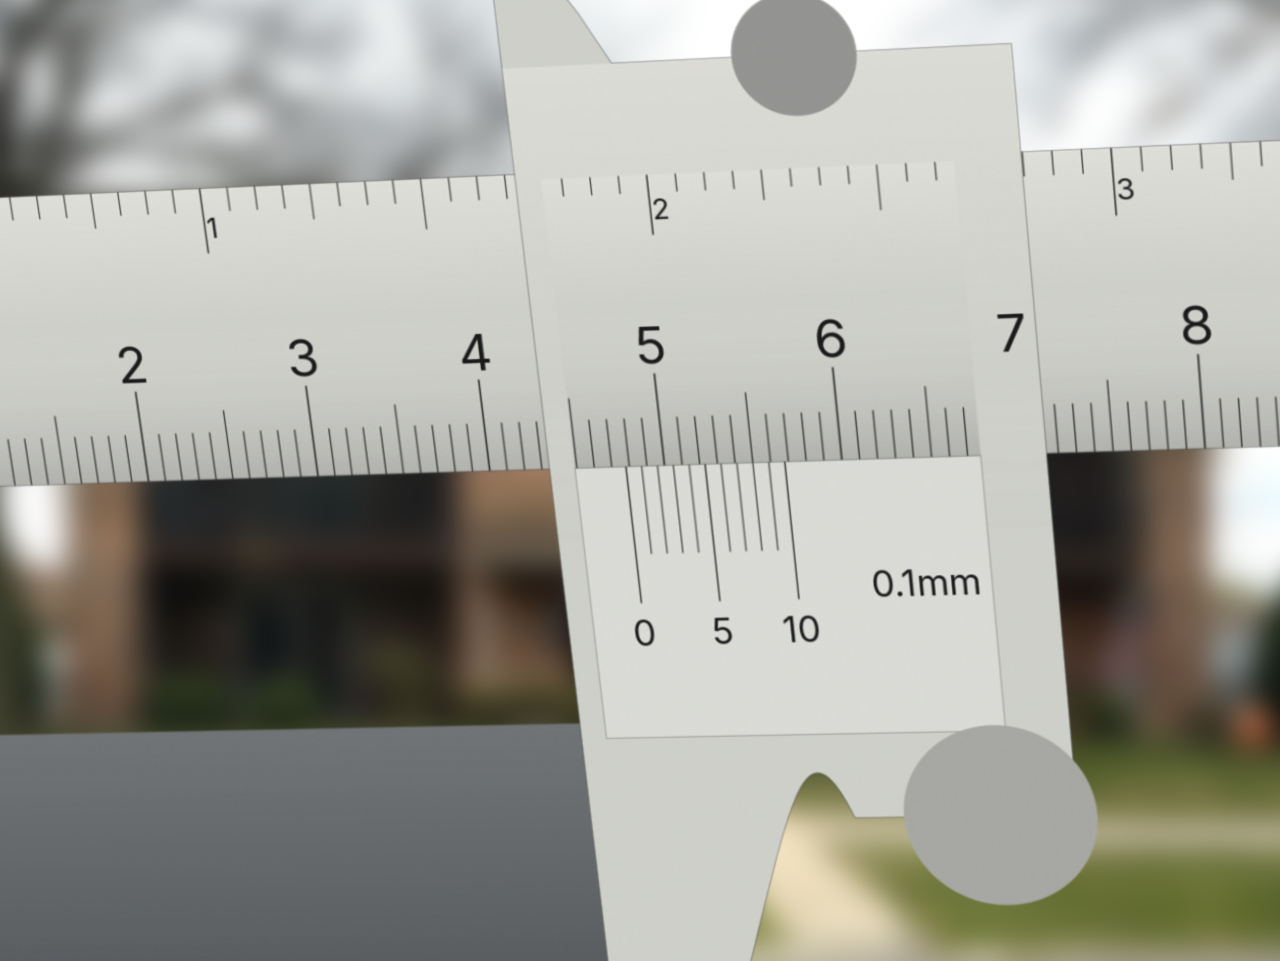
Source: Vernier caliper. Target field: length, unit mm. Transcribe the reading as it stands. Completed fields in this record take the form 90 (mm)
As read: 47.8 (mm)
